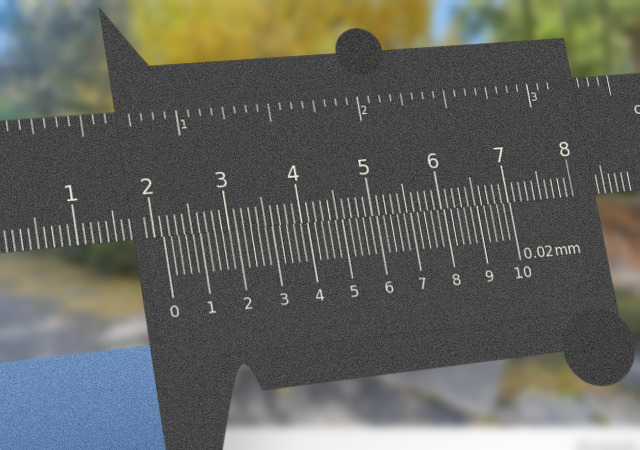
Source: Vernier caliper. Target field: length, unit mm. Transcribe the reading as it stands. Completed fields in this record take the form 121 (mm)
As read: 21.2 (mm)
